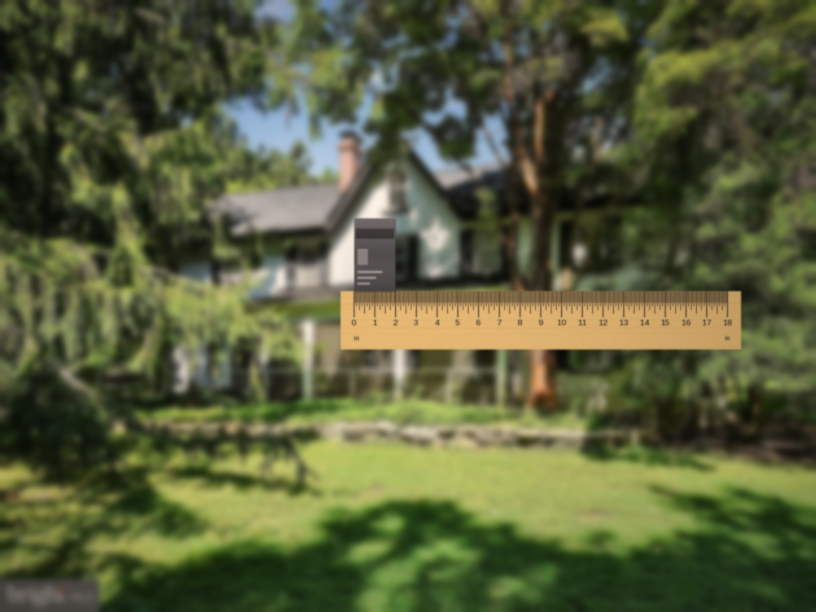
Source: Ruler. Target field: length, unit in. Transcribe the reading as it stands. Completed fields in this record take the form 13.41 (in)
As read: 2 (in)
